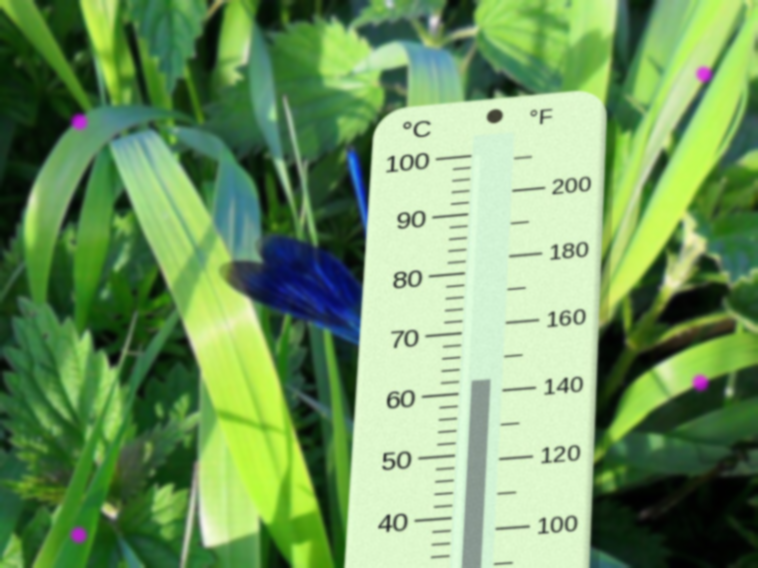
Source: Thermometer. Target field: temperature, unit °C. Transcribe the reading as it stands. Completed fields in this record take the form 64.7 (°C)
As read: 62 (°C)
